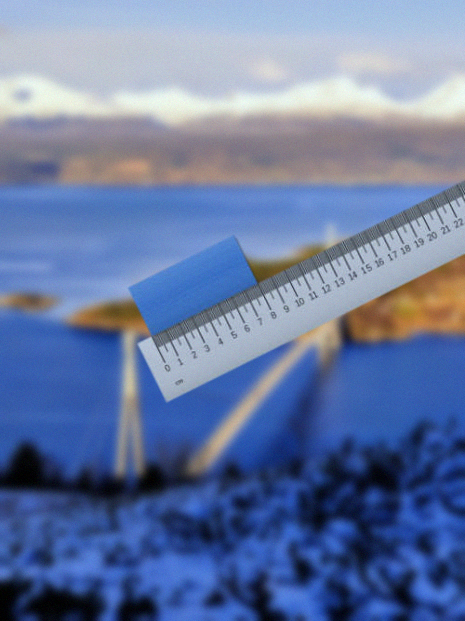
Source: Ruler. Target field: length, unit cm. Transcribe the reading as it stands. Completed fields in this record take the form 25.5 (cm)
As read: 8 (cm)
